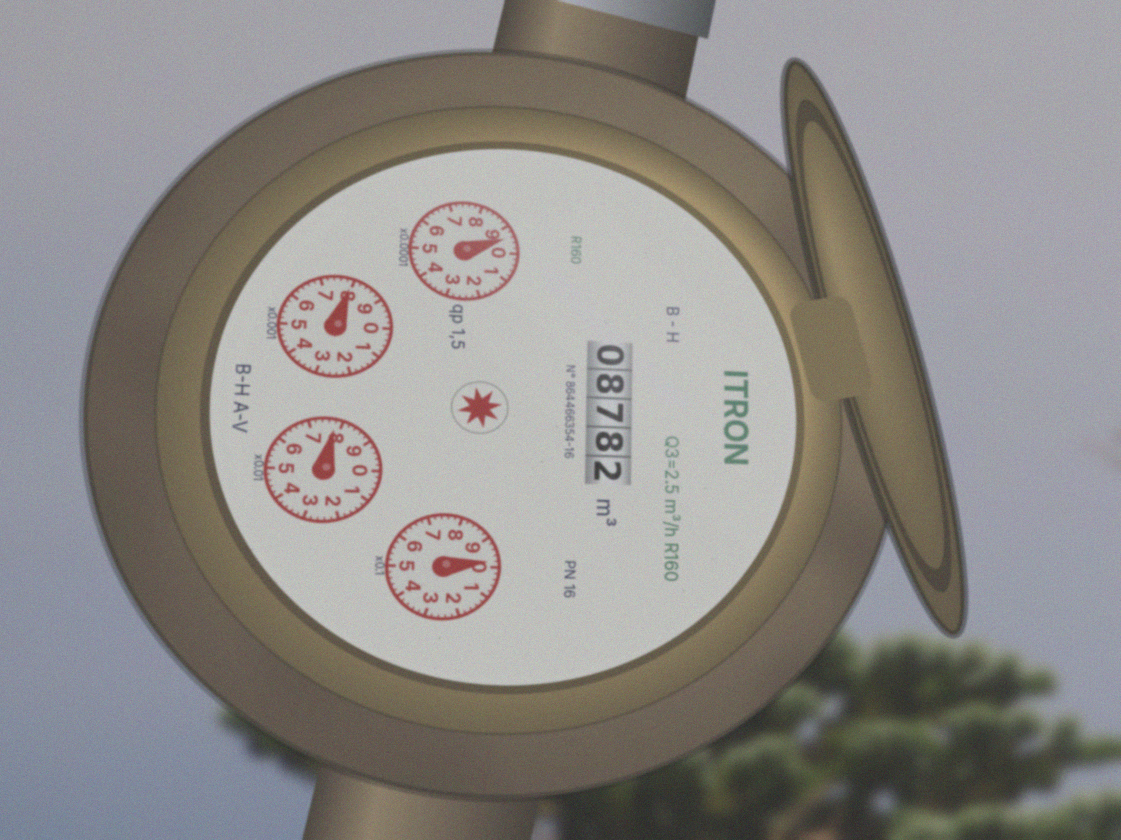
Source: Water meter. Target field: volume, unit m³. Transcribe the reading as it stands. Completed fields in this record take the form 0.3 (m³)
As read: 8781.9779 (m³)
